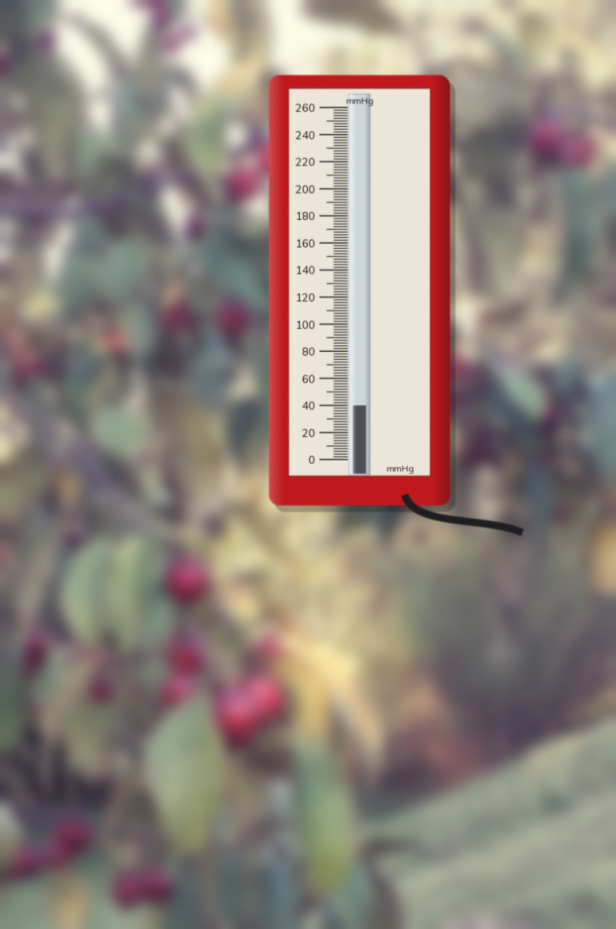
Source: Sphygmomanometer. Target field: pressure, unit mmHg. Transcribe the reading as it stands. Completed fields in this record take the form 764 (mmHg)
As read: 40 (mmHg)
